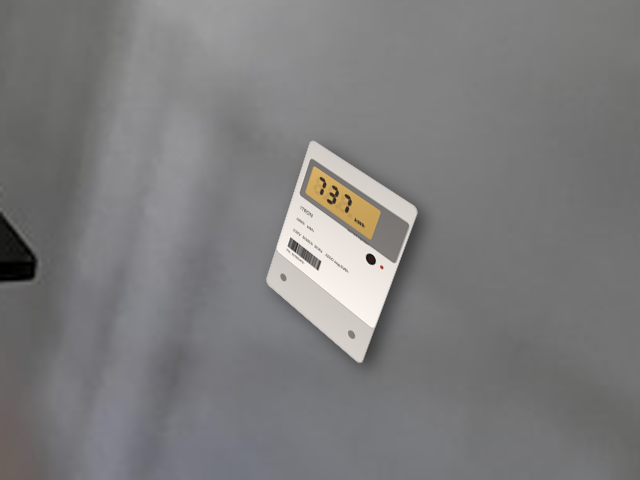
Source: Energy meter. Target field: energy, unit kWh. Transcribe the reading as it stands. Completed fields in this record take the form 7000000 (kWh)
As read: 737 (kWh)
